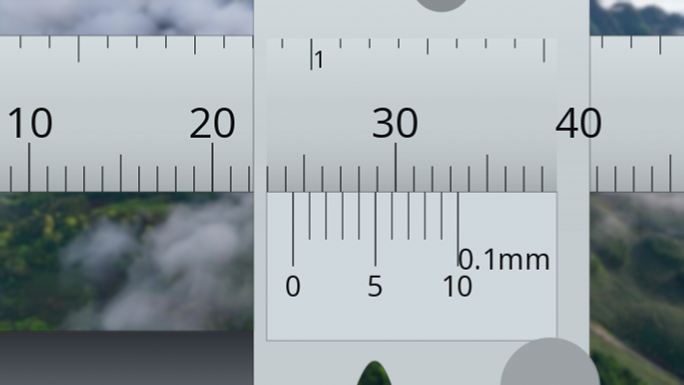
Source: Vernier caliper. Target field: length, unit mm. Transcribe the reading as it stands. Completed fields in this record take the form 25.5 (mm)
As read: 24.4 (mm)
